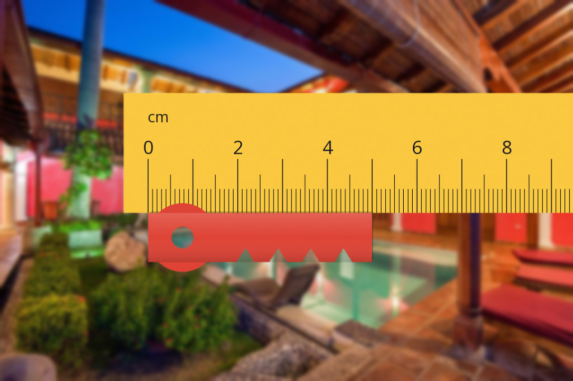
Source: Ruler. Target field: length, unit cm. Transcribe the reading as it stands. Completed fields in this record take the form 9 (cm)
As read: 5 (cm)
